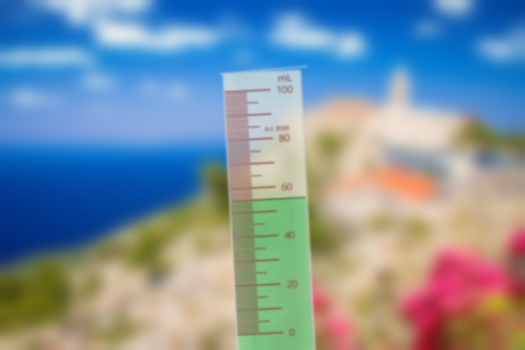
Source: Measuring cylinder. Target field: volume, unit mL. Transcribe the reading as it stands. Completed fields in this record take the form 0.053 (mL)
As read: 55 (mL)
